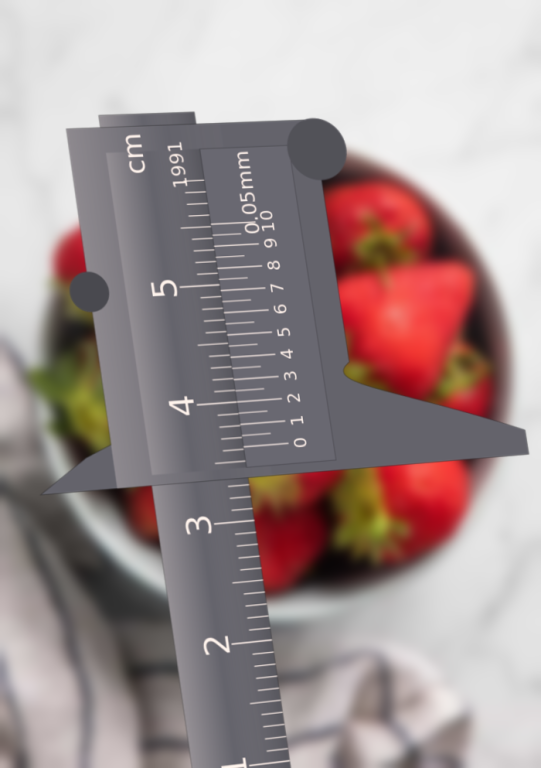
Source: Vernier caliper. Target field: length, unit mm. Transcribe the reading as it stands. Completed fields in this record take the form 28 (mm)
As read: 36.2 (mm)
